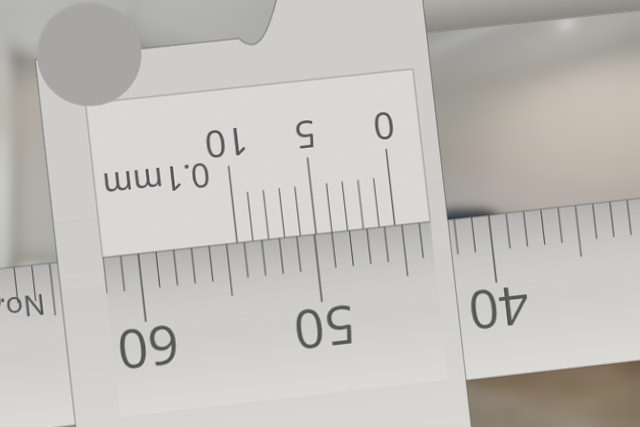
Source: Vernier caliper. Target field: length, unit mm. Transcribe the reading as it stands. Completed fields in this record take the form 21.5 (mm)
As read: 45.4 (mm)
